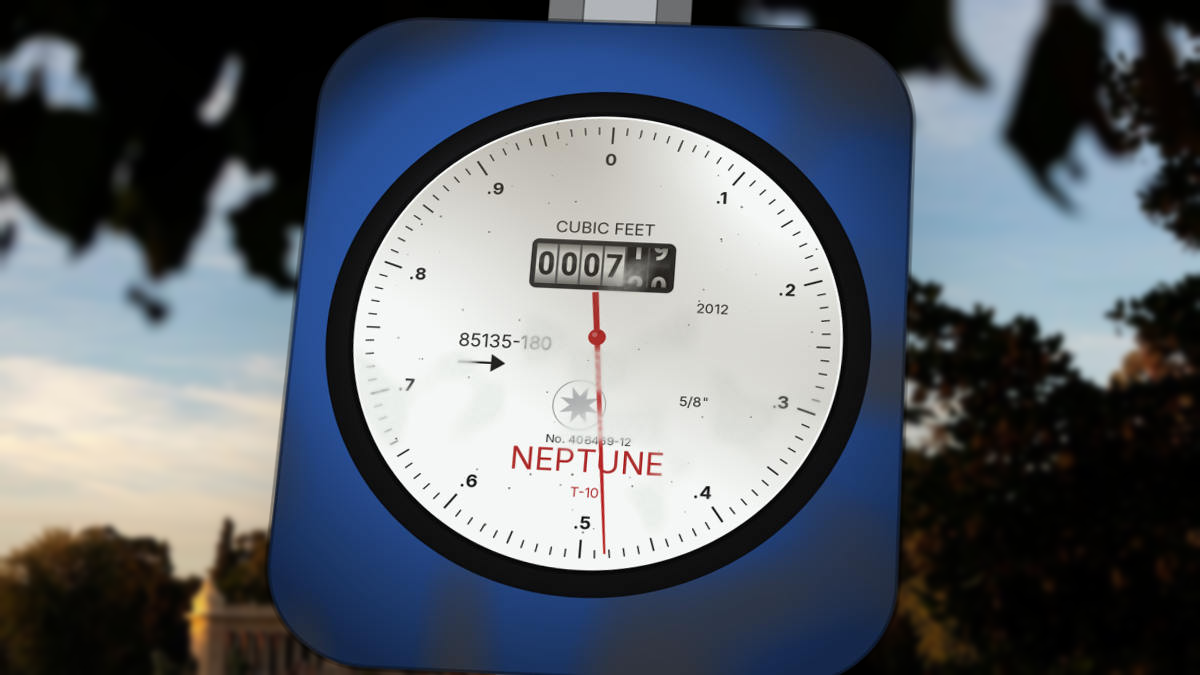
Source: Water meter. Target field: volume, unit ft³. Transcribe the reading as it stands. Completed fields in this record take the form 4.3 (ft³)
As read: 719.48 (ft³)
